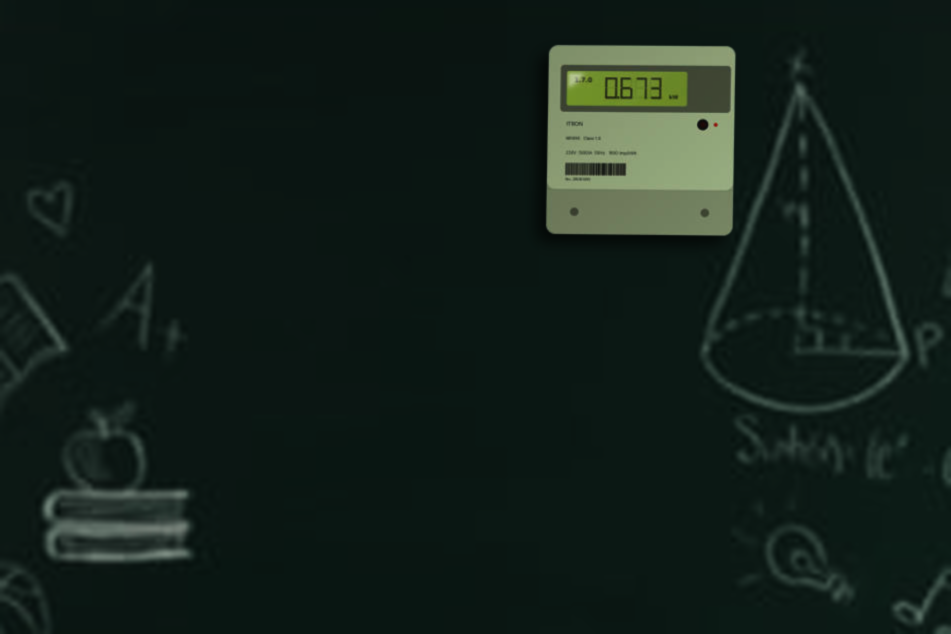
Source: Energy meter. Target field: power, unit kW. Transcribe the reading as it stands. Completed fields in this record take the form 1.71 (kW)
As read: 0.673 (kW)
